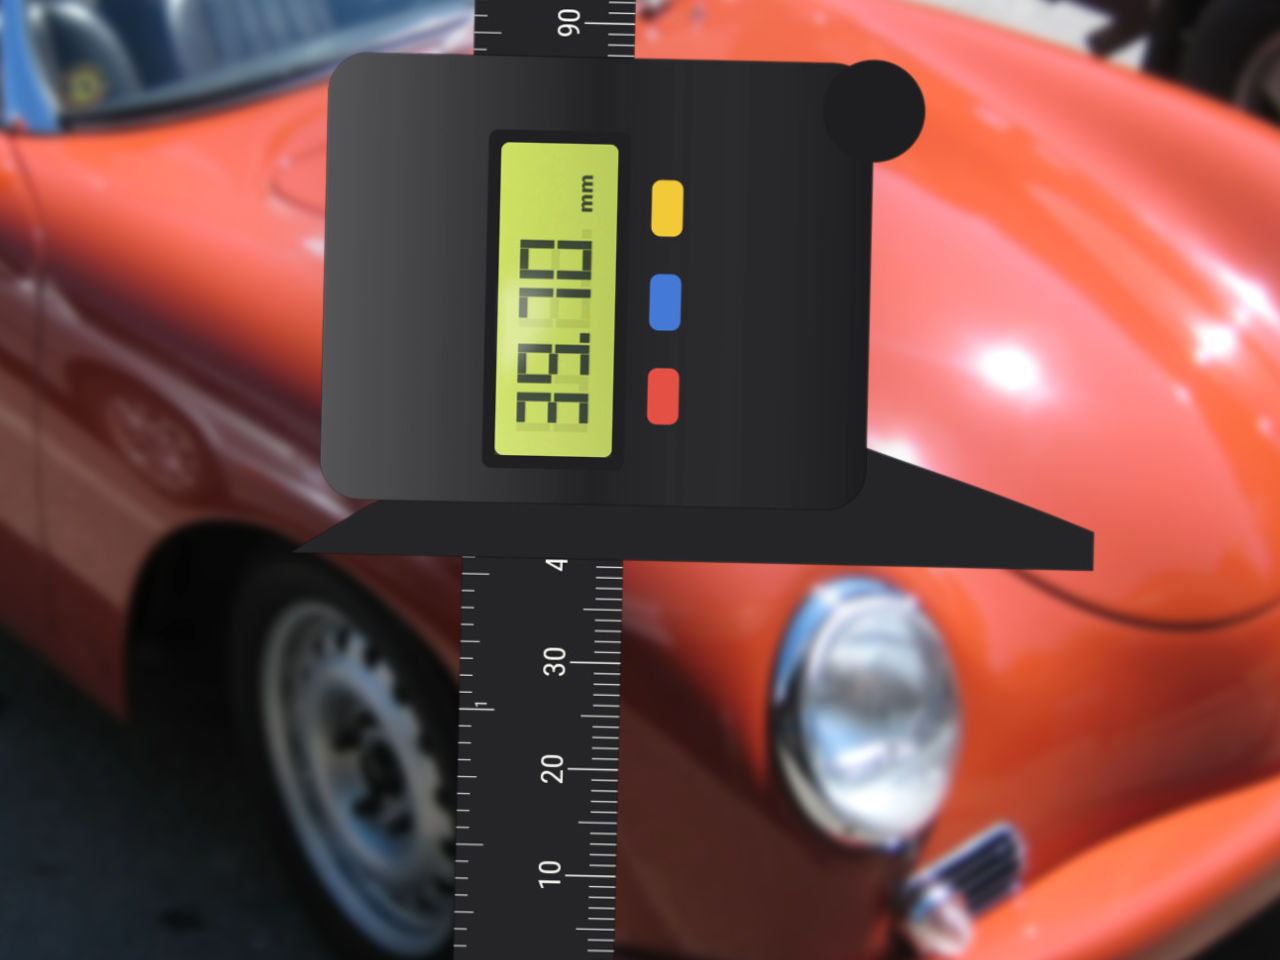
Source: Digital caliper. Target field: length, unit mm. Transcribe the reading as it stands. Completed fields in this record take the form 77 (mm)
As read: 39.70 (mm)
